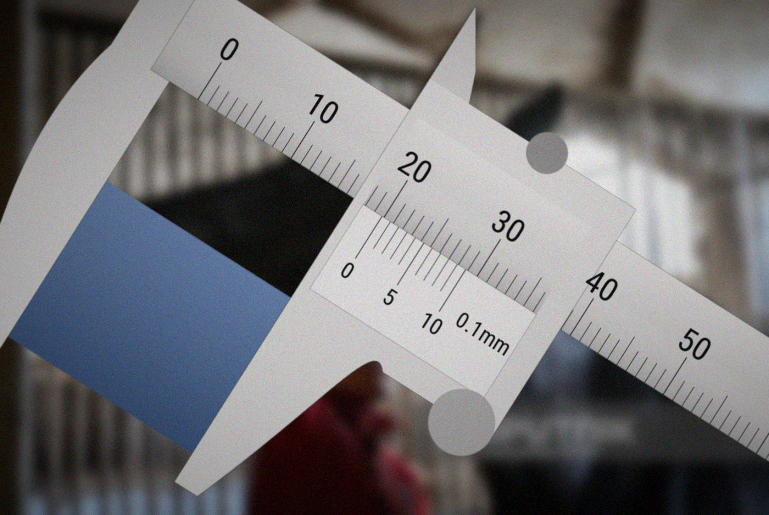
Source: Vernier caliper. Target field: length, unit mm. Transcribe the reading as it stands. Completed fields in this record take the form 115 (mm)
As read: 19.8 (mm)
